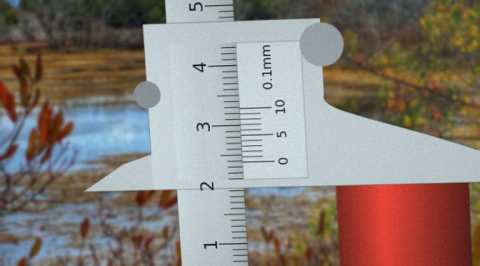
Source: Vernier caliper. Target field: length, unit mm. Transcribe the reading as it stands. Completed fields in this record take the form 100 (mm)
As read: 23.8 (mm)
